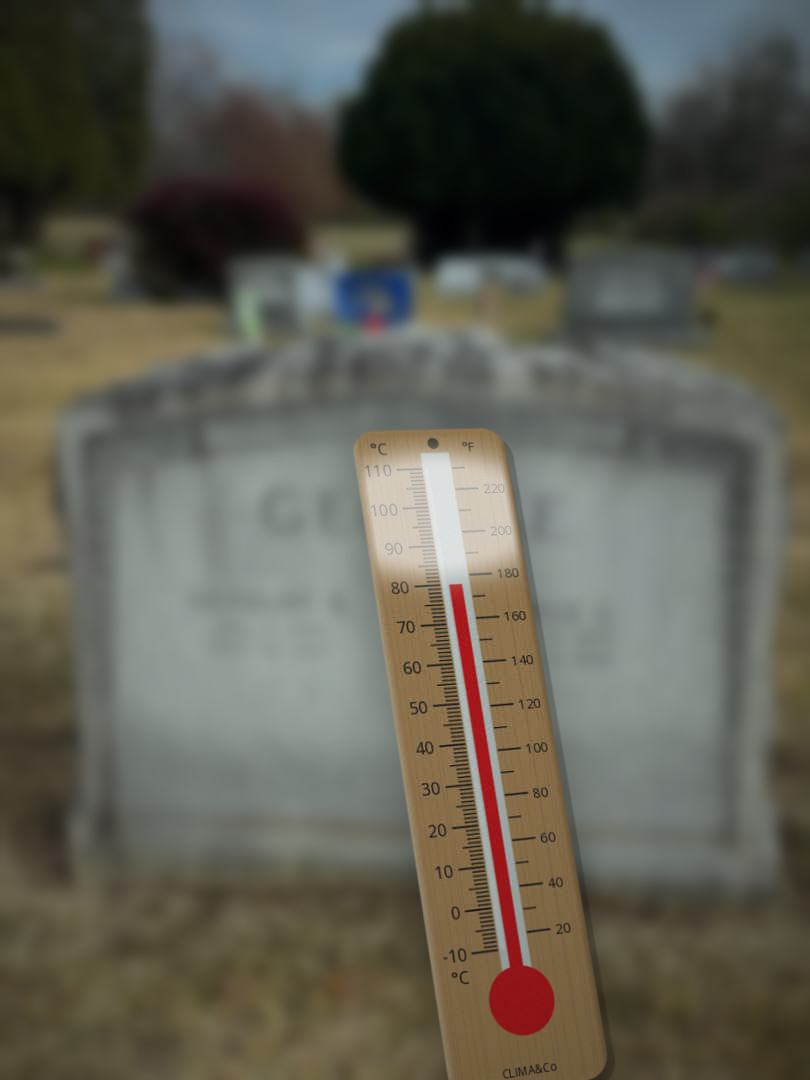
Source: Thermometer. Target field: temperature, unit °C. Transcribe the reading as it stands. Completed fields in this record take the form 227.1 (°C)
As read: 80 (°C)
